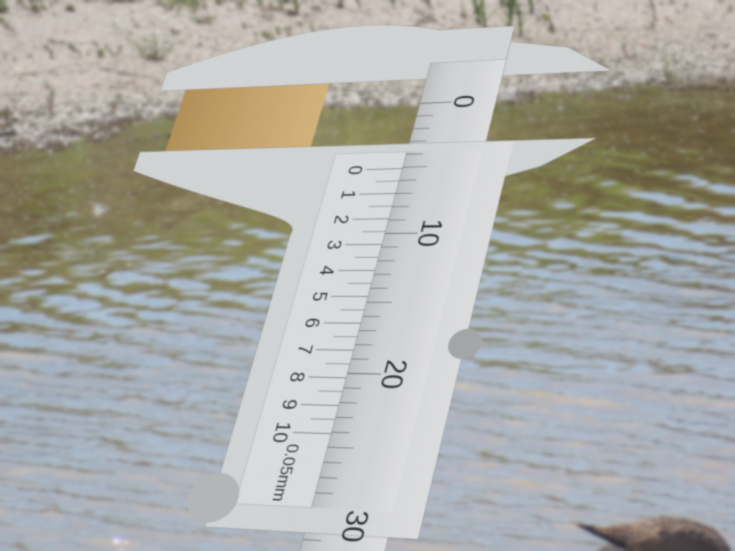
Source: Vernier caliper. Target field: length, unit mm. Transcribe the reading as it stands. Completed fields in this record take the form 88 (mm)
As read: 5.1 (mm)
